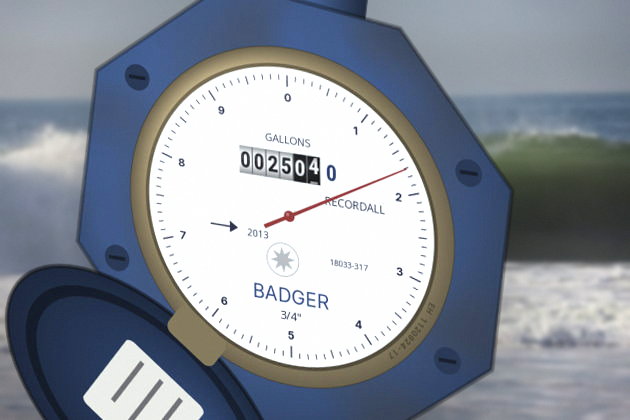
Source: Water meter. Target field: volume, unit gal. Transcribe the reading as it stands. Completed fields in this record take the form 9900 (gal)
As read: 25041.7 (gal)
